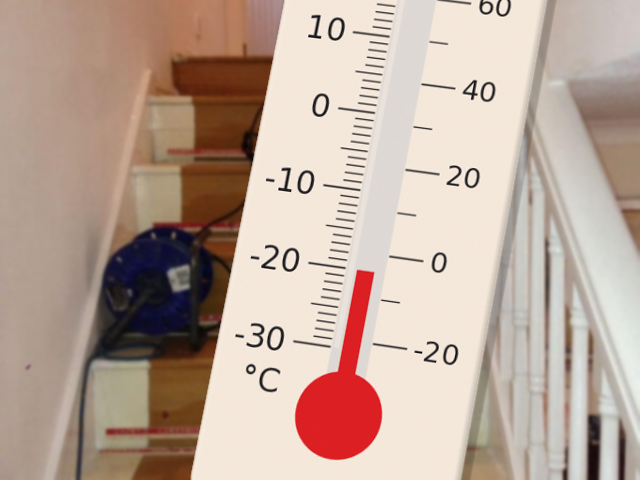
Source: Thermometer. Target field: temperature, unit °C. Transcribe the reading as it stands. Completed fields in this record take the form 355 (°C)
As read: -20 (°C)
